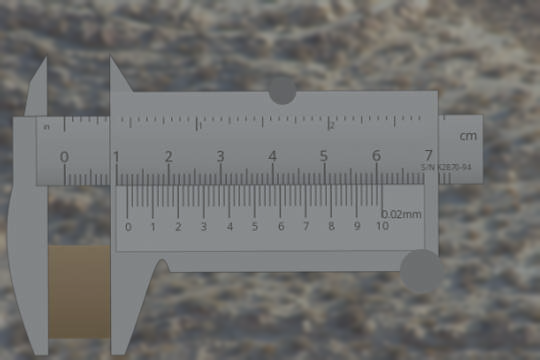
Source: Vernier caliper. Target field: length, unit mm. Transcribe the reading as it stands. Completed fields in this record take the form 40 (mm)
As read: 12.0 (mm)
